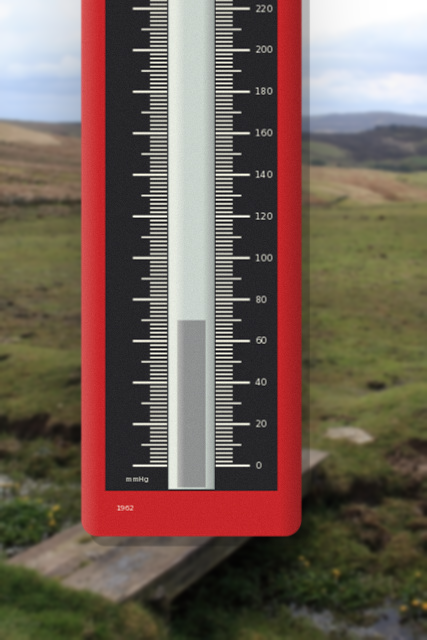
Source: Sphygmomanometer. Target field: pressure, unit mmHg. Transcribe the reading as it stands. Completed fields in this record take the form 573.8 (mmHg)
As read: 70 (mmHg)
